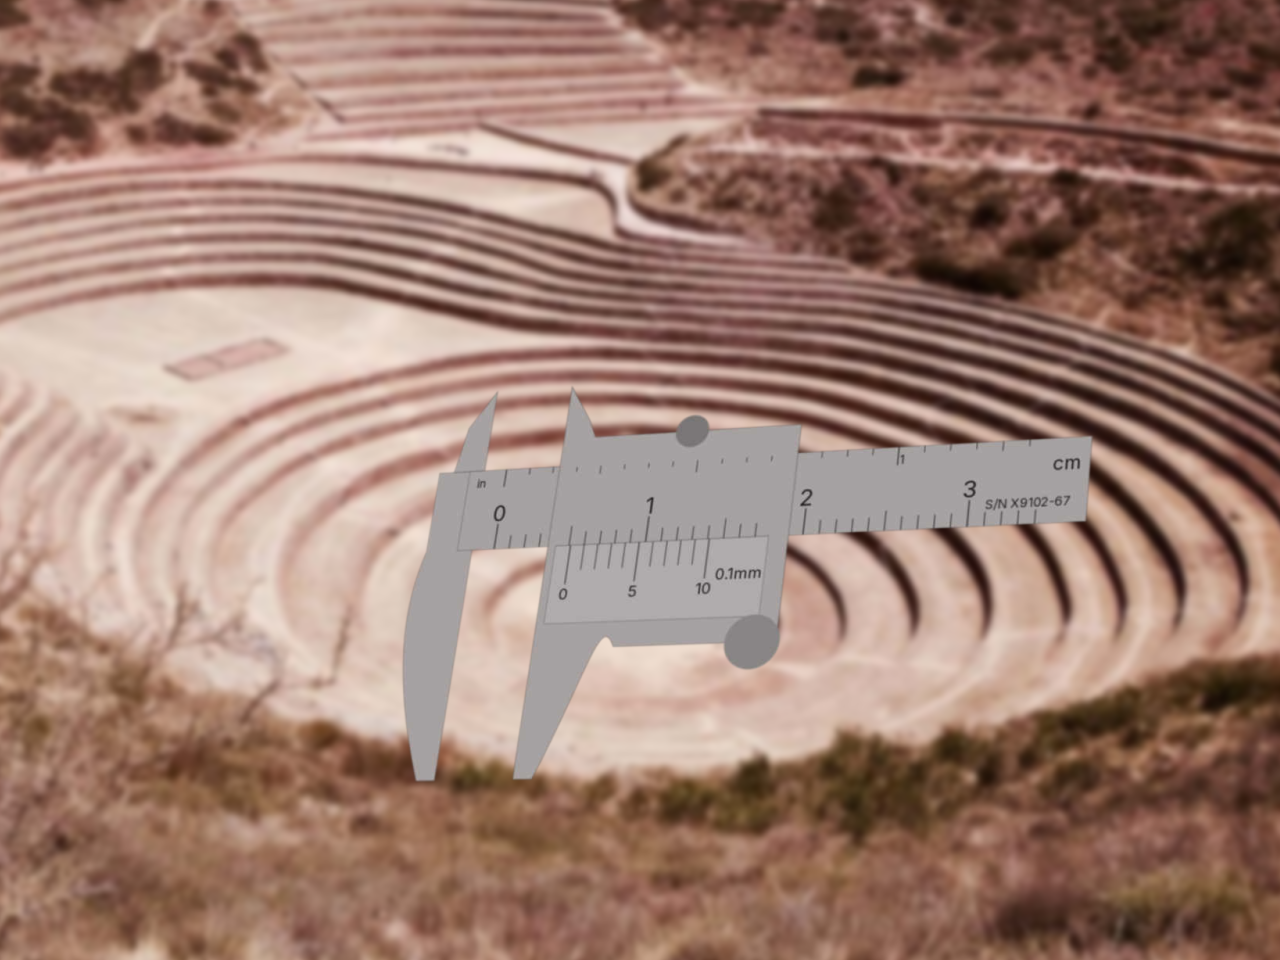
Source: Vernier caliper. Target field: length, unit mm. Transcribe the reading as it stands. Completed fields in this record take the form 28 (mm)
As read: 5.1 (mm)
